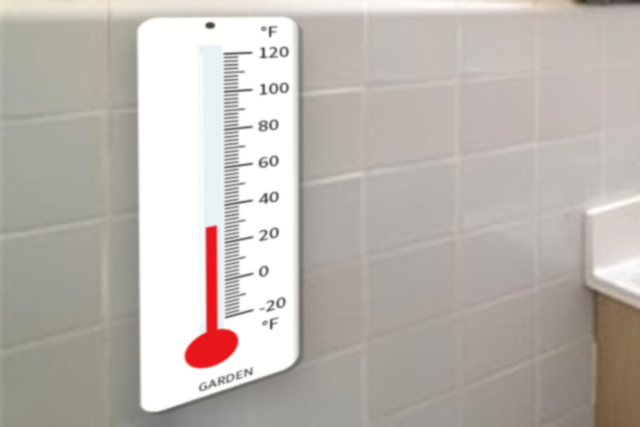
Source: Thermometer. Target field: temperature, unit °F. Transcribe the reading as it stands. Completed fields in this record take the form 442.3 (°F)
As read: 30 (°F)
